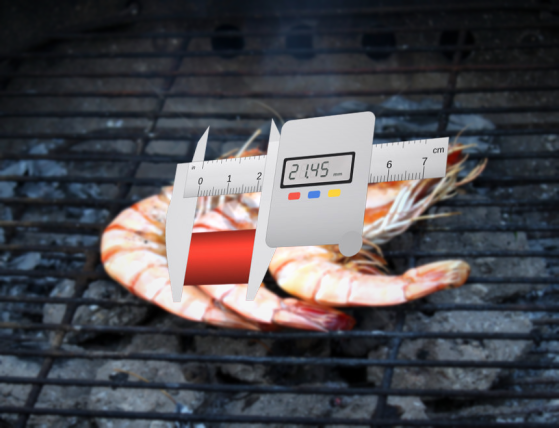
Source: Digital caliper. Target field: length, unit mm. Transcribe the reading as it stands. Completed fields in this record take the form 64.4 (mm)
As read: 21.45 (mm)
